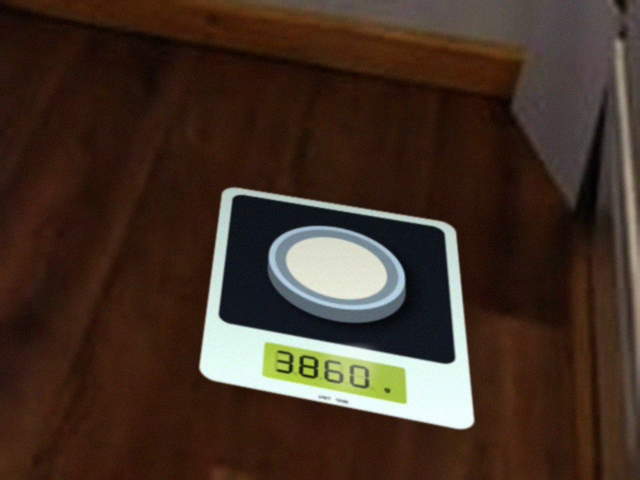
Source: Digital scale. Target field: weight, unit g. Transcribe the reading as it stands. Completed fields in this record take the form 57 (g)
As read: 3860 (g)
